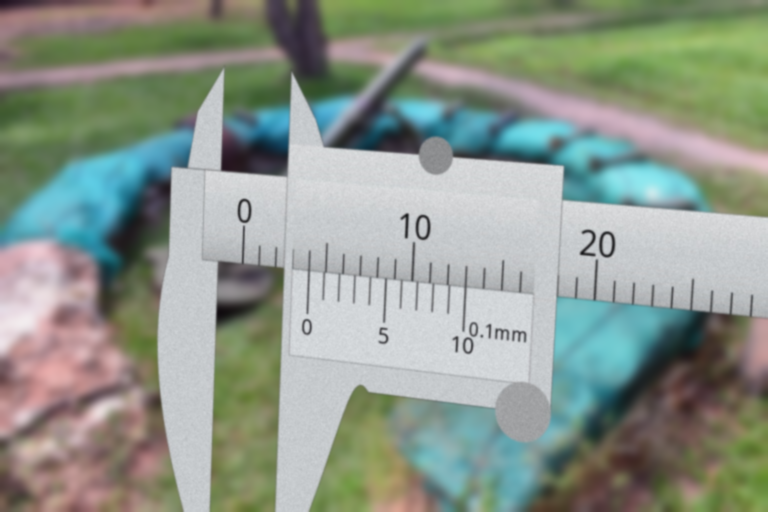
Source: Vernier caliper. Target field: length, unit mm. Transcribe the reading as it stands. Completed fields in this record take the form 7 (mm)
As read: 4.0 (mm)
